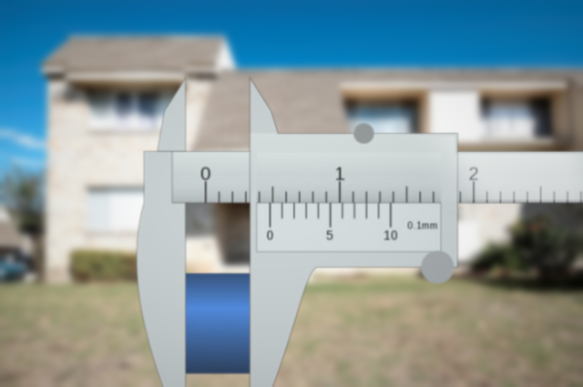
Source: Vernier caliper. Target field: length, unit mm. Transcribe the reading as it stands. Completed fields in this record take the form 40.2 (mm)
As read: 4.8 (mm)
